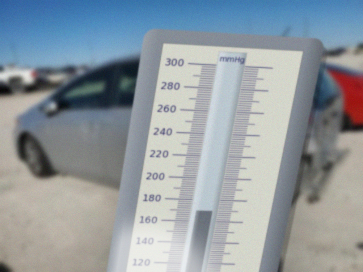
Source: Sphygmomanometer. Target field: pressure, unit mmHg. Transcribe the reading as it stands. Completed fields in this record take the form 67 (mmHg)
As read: 170 (mmHg)
